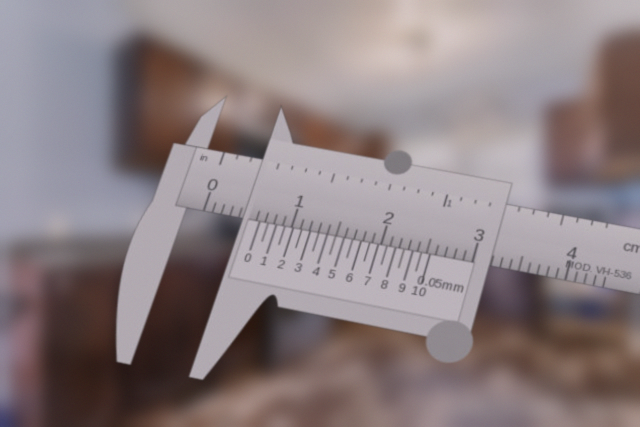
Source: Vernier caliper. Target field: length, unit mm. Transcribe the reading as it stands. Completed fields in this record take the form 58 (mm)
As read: 6.4 (mm)
